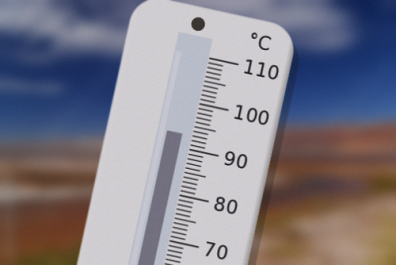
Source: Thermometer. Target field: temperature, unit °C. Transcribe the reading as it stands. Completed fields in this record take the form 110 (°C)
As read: 93 (°C)
